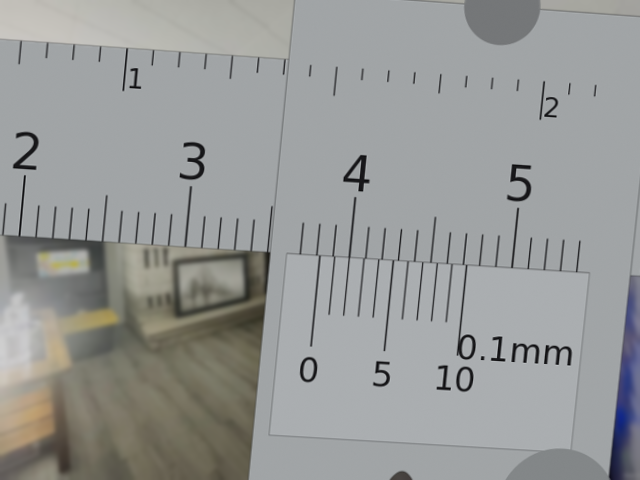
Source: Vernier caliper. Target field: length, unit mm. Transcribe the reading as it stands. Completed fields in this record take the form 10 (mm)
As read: 38.2 (mm)
